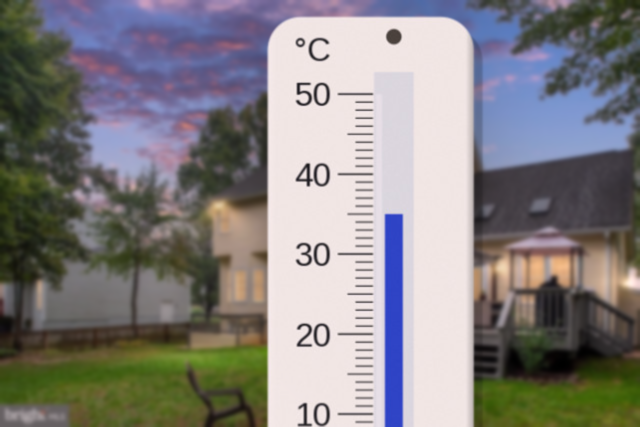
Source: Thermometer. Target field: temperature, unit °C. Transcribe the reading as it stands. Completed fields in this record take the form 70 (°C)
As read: 35 (°C)
